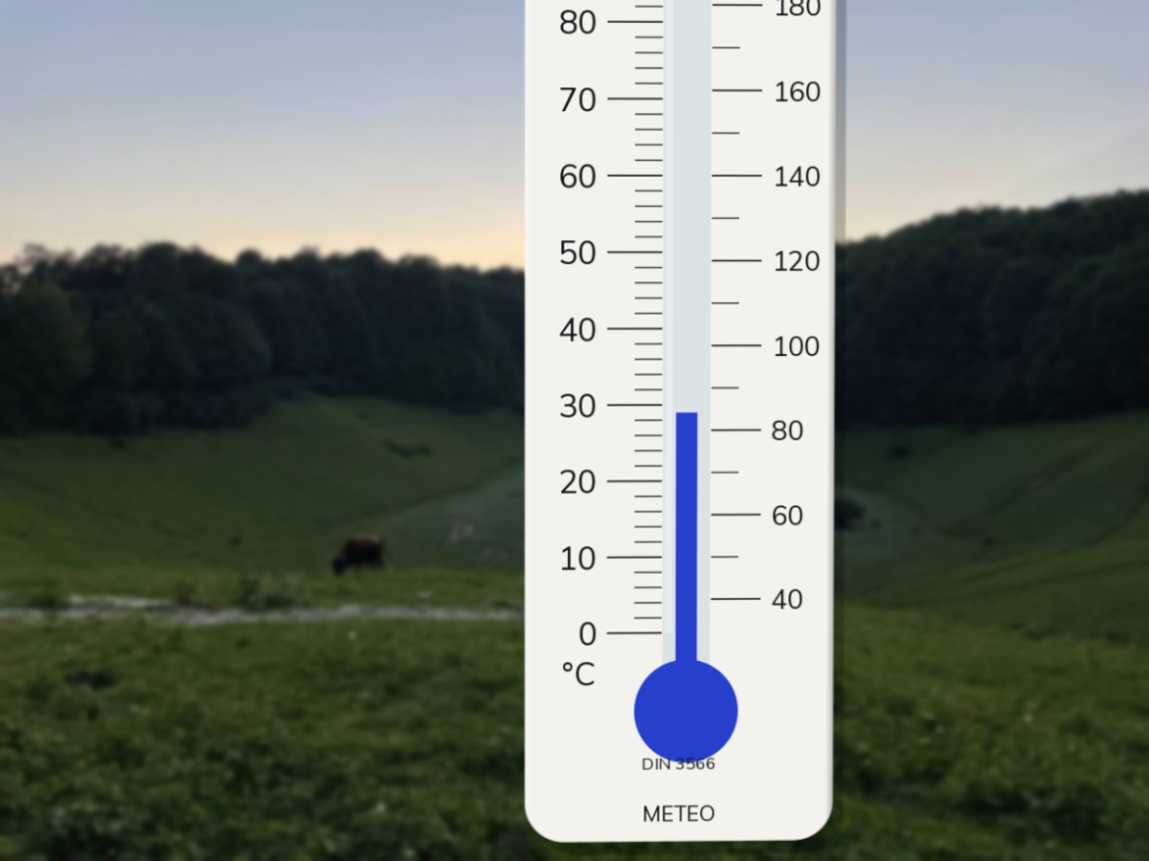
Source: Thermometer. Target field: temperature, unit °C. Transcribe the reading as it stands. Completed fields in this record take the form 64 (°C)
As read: 29 (°C)
